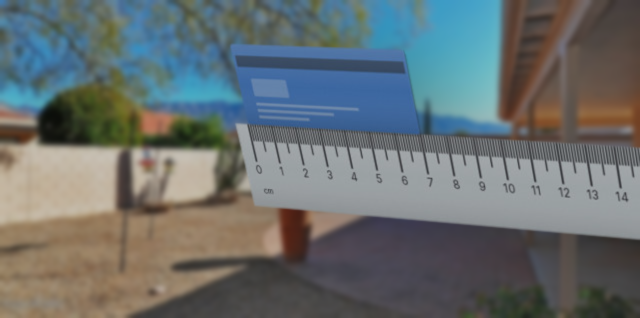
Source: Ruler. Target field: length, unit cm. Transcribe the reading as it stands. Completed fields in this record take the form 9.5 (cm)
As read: 7 (cm)
